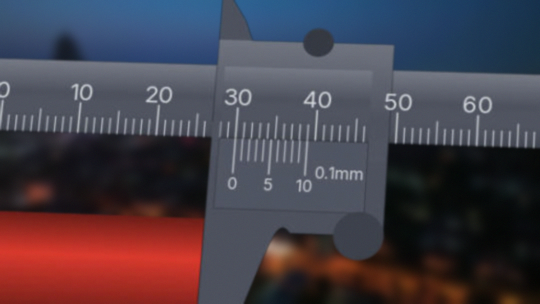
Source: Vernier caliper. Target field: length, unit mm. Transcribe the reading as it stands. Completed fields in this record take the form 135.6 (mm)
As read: 30.0 (mm)
